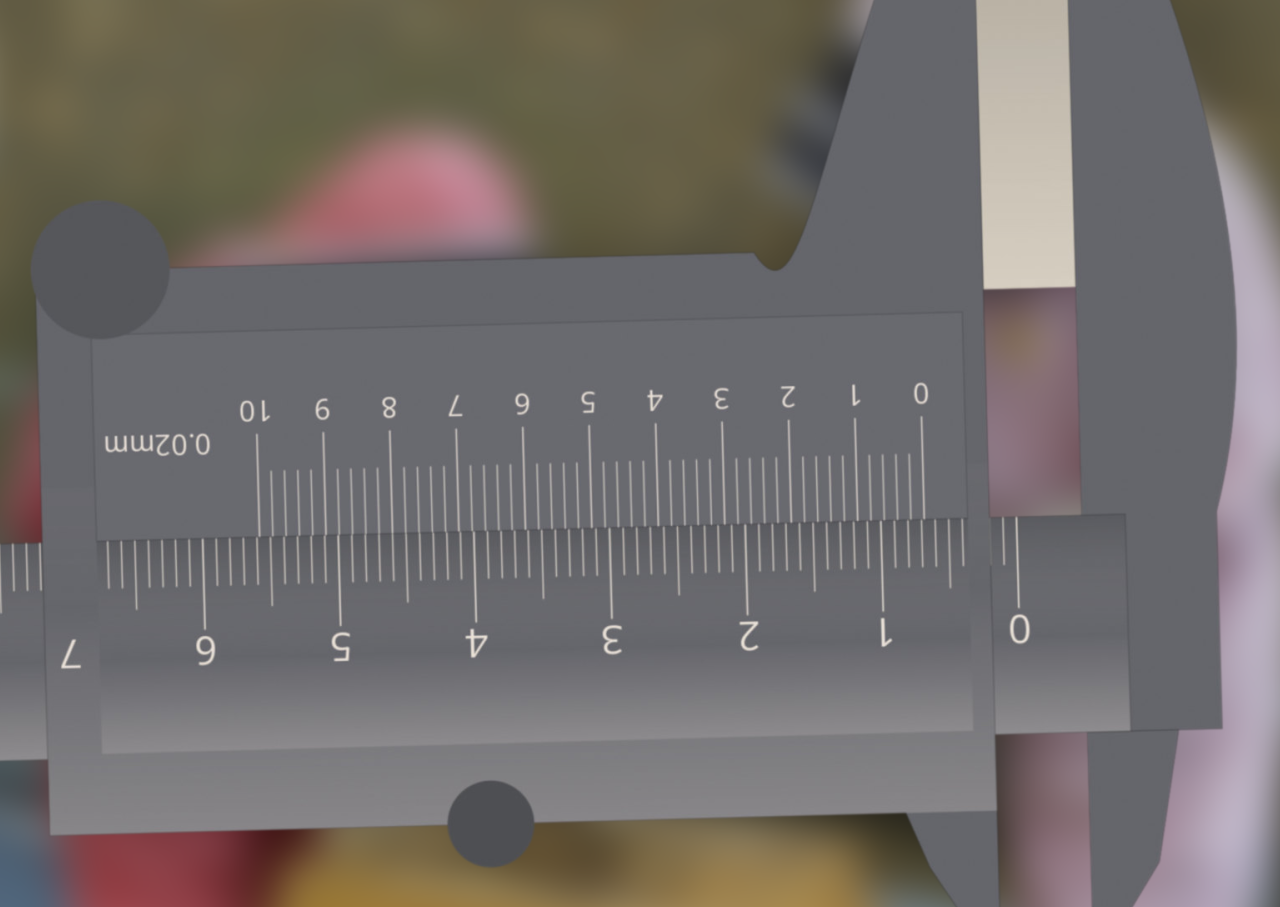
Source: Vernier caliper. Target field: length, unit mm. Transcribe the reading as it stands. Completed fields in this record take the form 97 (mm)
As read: 6.8 (mm)
